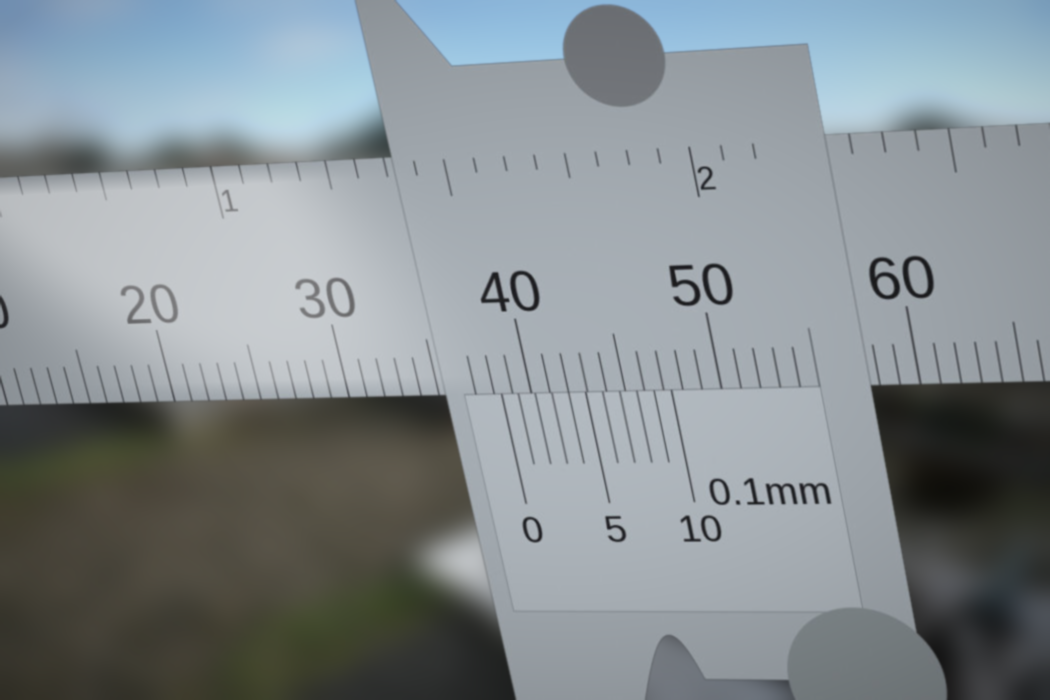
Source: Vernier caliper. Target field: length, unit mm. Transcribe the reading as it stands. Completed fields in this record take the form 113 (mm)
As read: 38.4 (mm)
